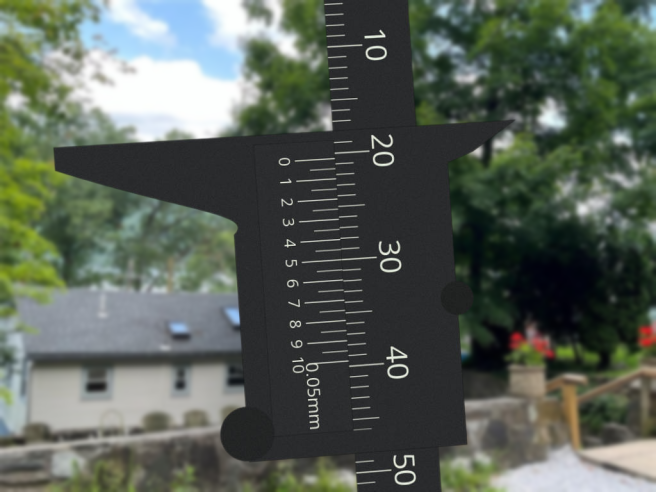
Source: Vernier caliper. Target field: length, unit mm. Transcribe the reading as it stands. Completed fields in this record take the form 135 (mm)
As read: 20.5 (mm)
